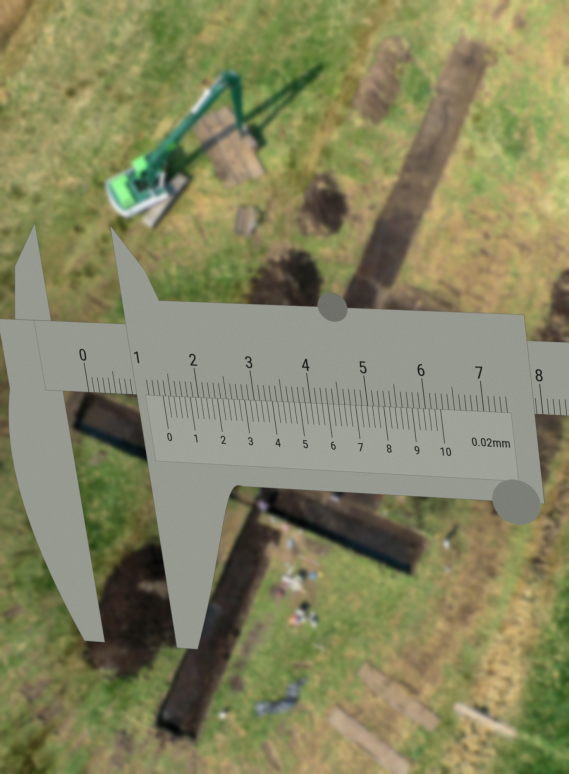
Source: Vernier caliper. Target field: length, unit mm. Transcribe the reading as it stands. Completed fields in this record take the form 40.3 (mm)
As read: 13.6 (mm)
